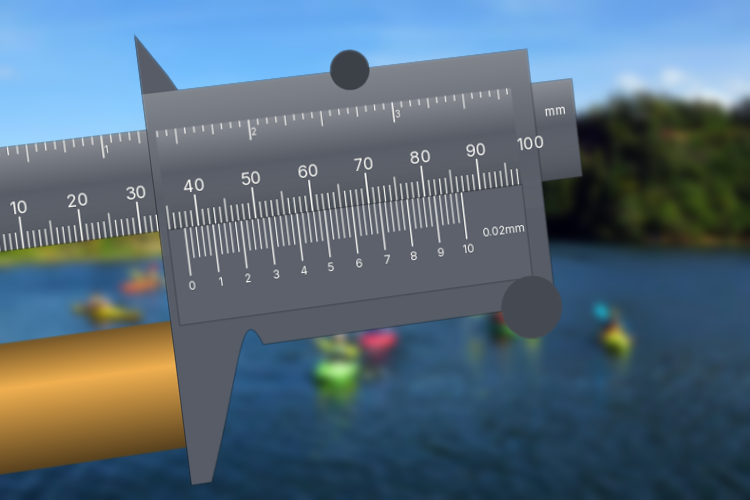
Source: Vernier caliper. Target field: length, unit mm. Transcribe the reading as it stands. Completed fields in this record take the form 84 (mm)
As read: 37.6 (mm)
